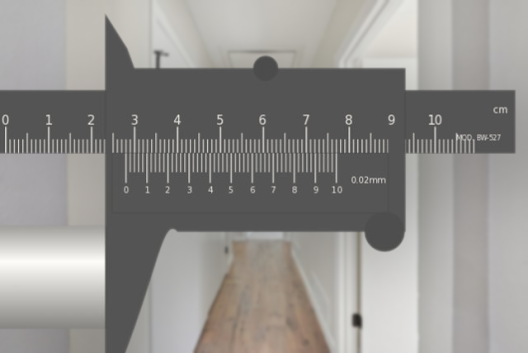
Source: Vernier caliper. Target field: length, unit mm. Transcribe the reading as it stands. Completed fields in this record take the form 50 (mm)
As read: 28.0 (mm)
